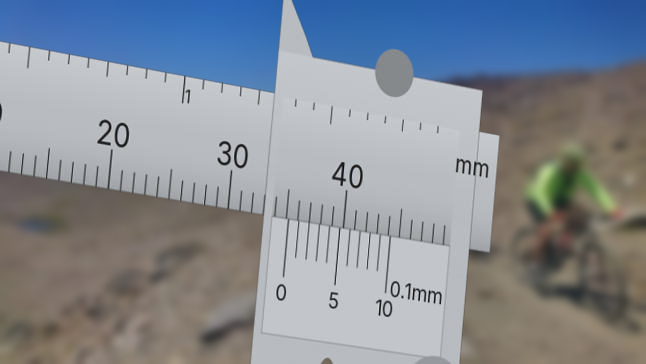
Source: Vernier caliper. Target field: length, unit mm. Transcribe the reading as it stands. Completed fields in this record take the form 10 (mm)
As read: 35.2 (mm)
